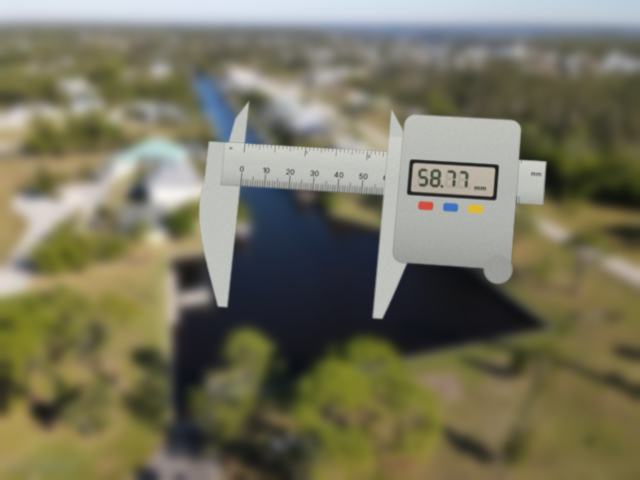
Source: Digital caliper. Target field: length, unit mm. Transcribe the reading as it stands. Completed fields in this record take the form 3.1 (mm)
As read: 58.77 (mm)
